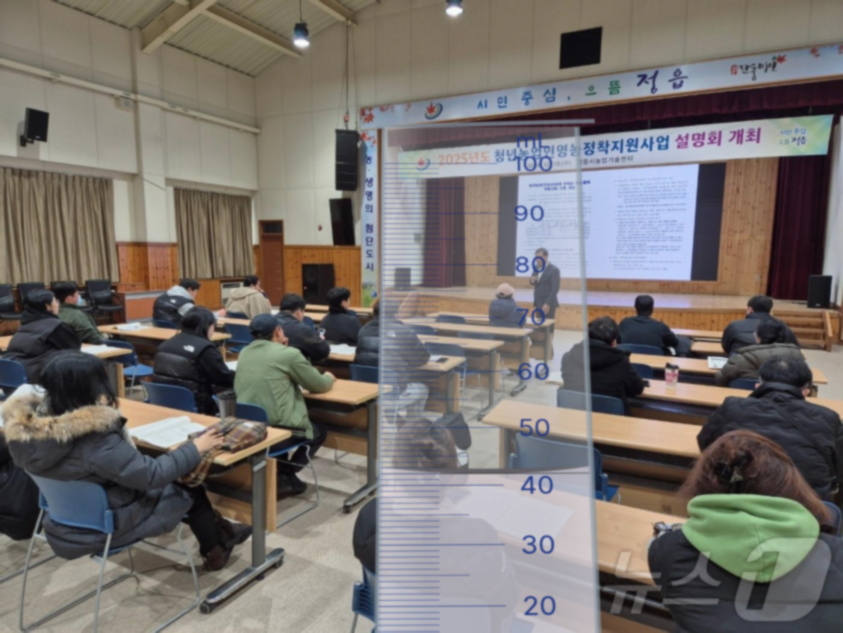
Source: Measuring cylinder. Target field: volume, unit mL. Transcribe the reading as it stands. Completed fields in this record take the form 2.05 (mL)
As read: 42 (mL)
